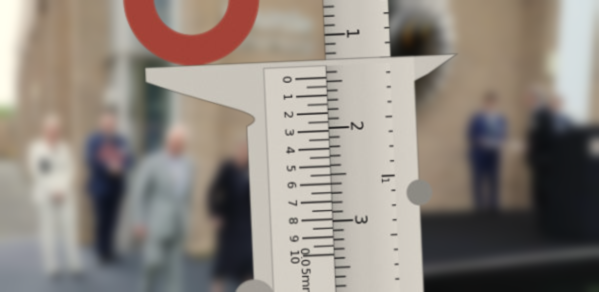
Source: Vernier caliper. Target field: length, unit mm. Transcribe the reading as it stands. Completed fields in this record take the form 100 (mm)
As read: 14.6 (mm)
